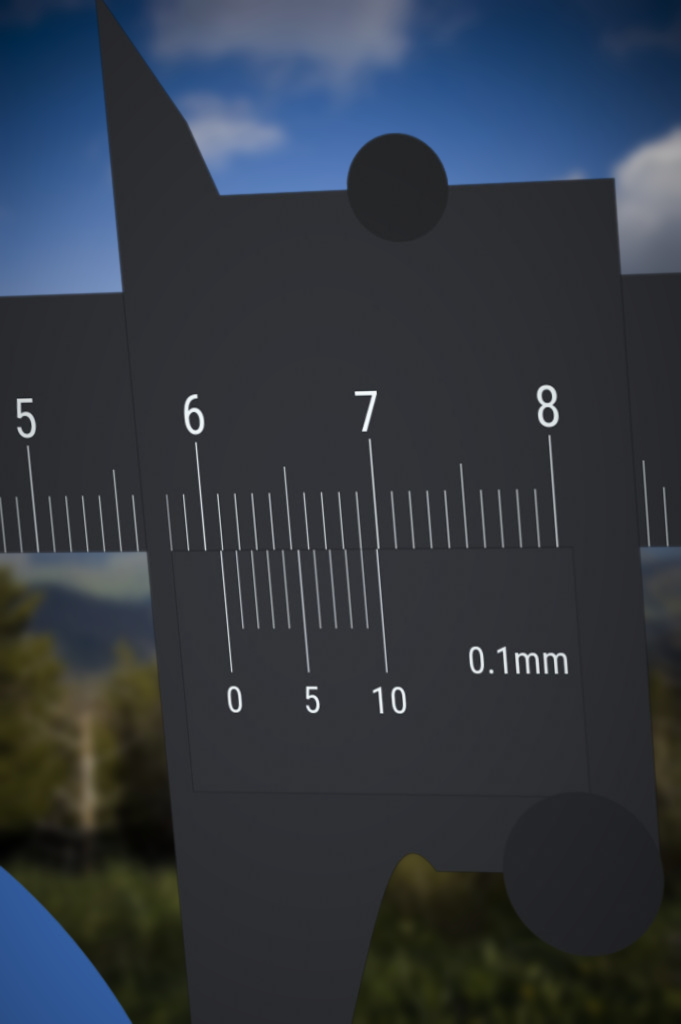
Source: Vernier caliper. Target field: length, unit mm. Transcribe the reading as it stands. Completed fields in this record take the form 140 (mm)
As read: 60.9 (mm)
